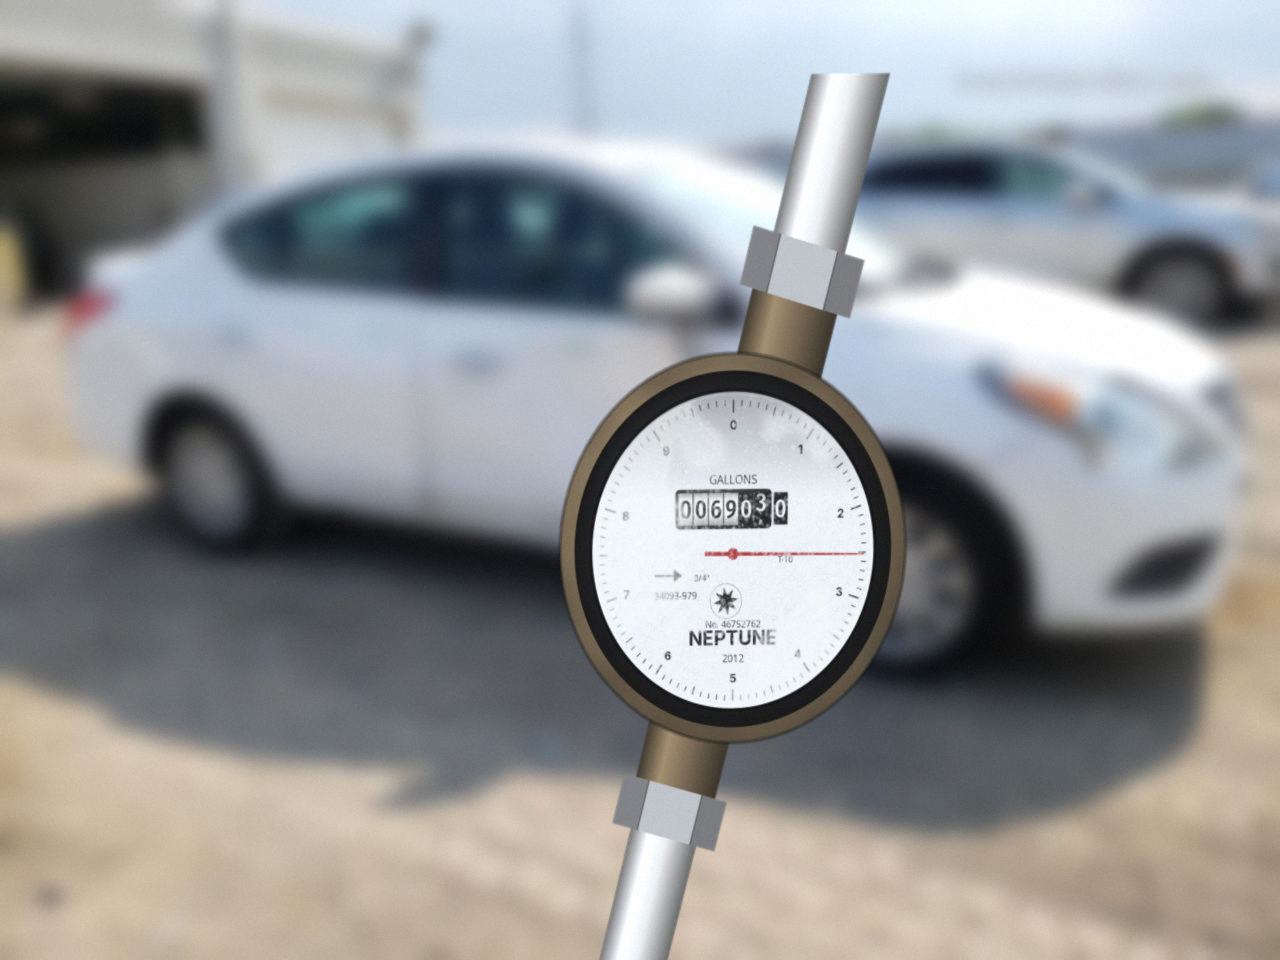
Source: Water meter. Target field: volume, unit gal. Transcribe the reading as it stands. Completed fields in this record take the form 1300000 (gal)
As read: 69032.5 (gal)
